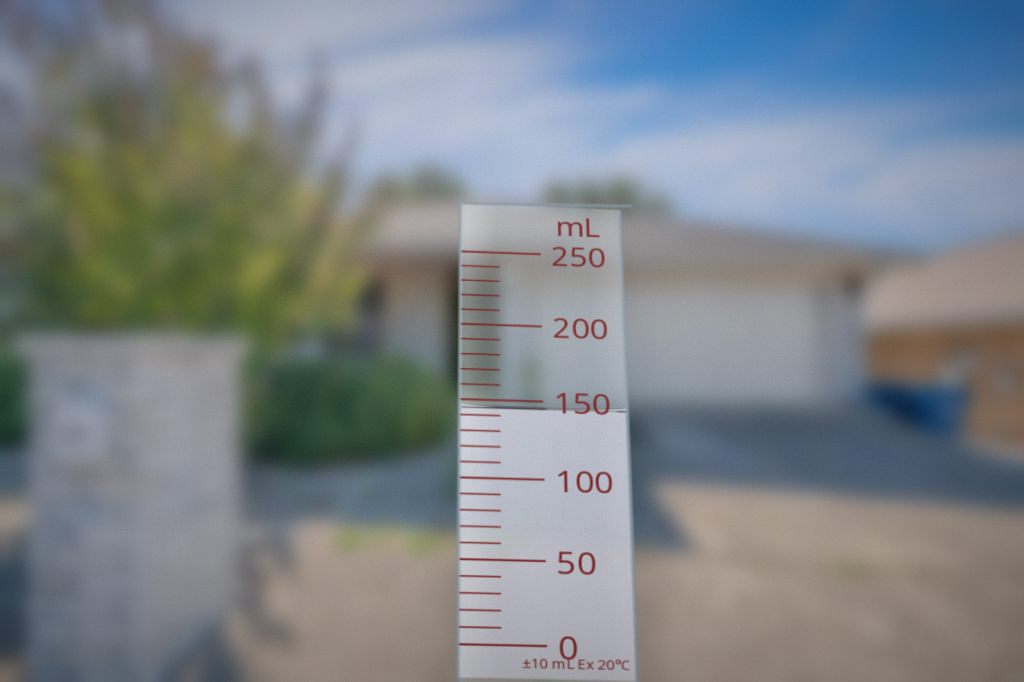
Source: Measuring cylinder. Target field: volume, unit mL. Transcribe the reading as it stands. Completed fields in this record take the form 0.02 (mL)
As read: 145 (mL)
